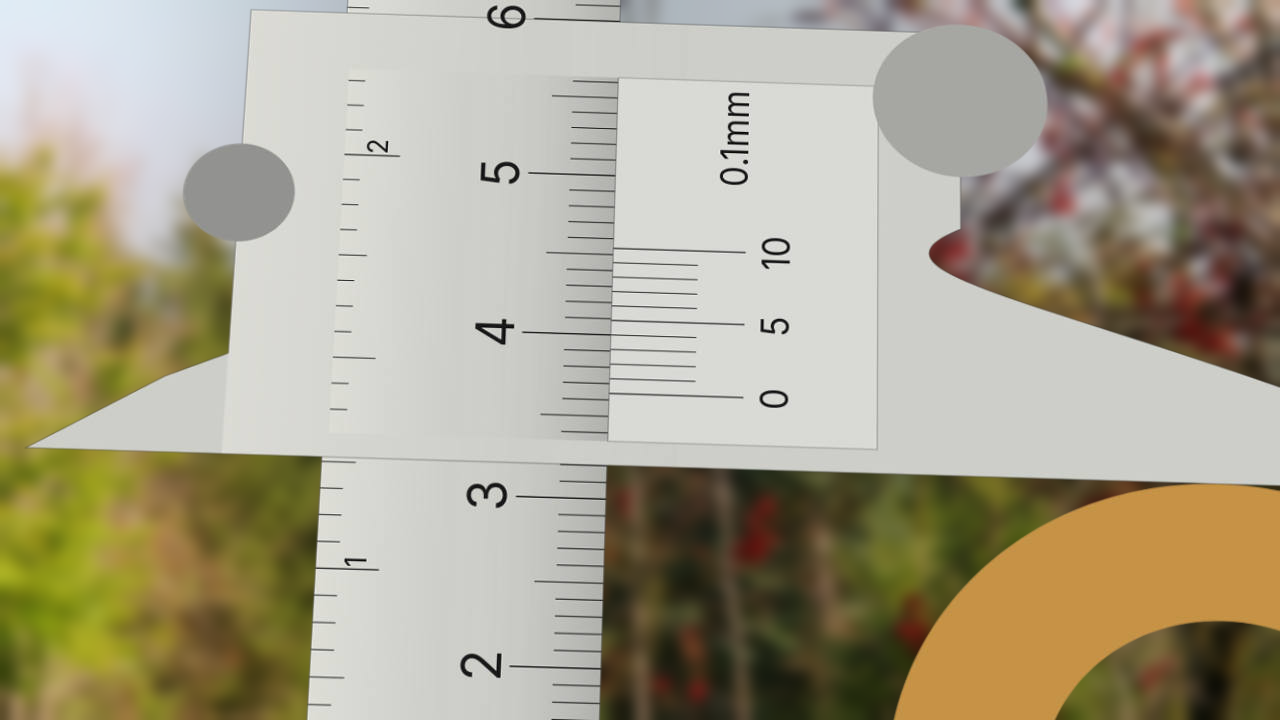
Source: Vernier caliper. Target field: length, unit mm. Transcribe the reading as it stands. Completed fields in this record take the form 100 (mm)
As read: 36.4 (mm)
